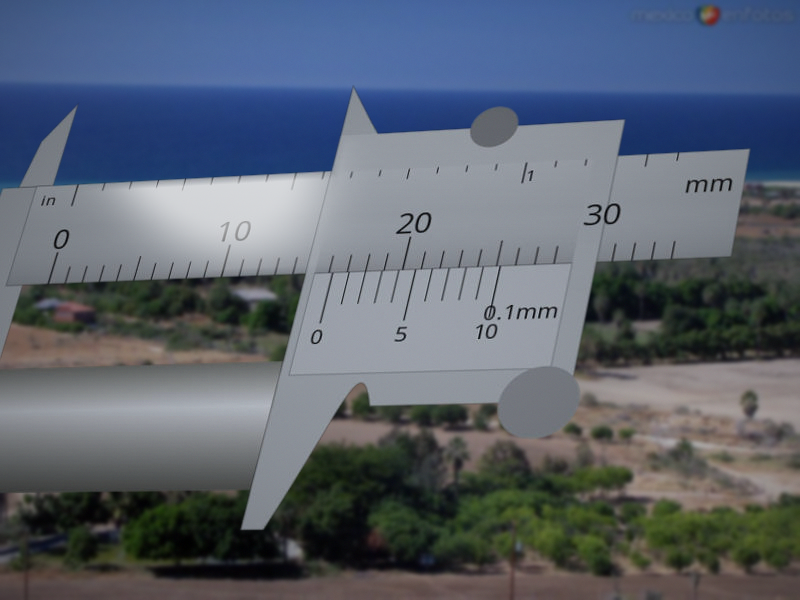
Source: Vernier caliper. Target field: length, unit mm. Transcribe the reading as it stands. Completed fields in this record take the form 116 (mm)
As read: 16.2 (mm)
